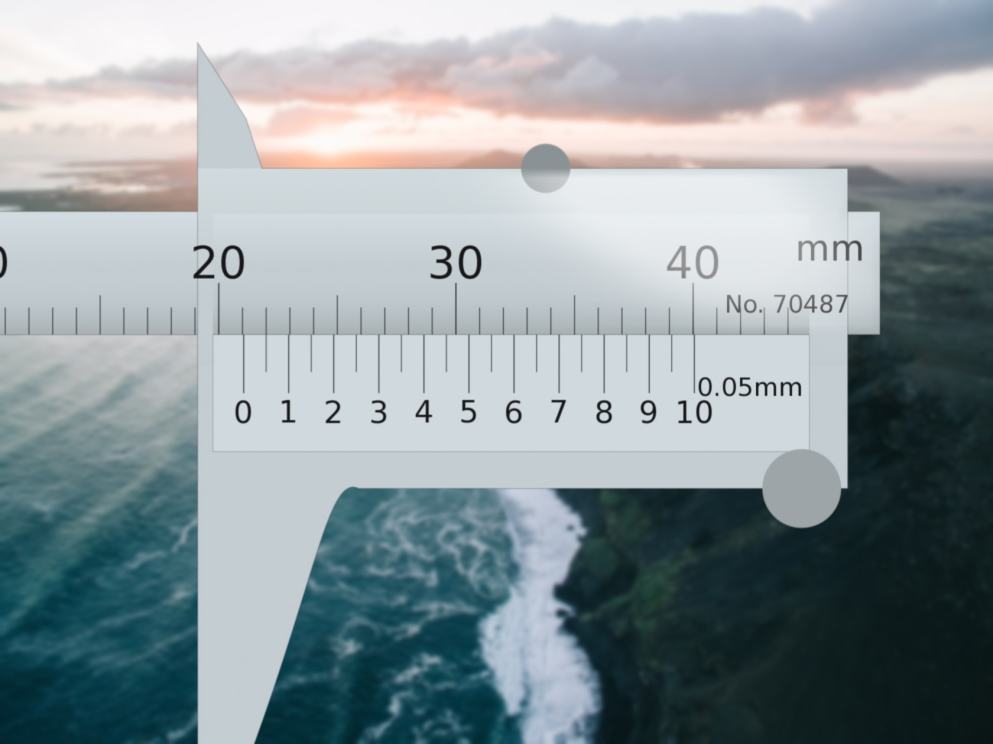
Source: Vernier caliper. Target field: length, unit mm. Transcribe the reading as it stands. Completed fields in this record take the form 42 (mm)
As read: 21.05 (mm)
